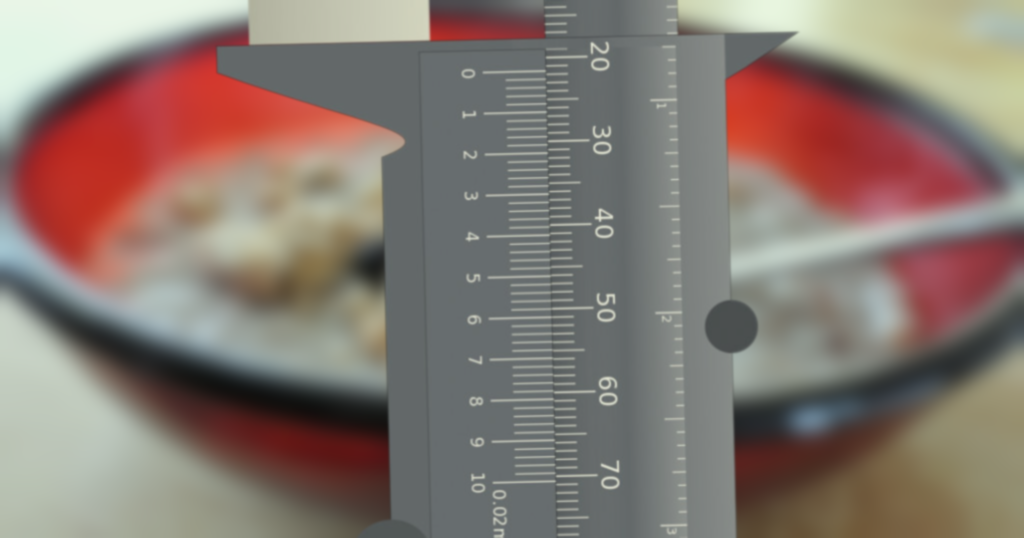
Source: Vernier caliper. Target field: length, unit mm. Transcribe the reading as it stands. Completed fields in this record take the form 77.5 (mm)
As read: 21.6 (mm)
